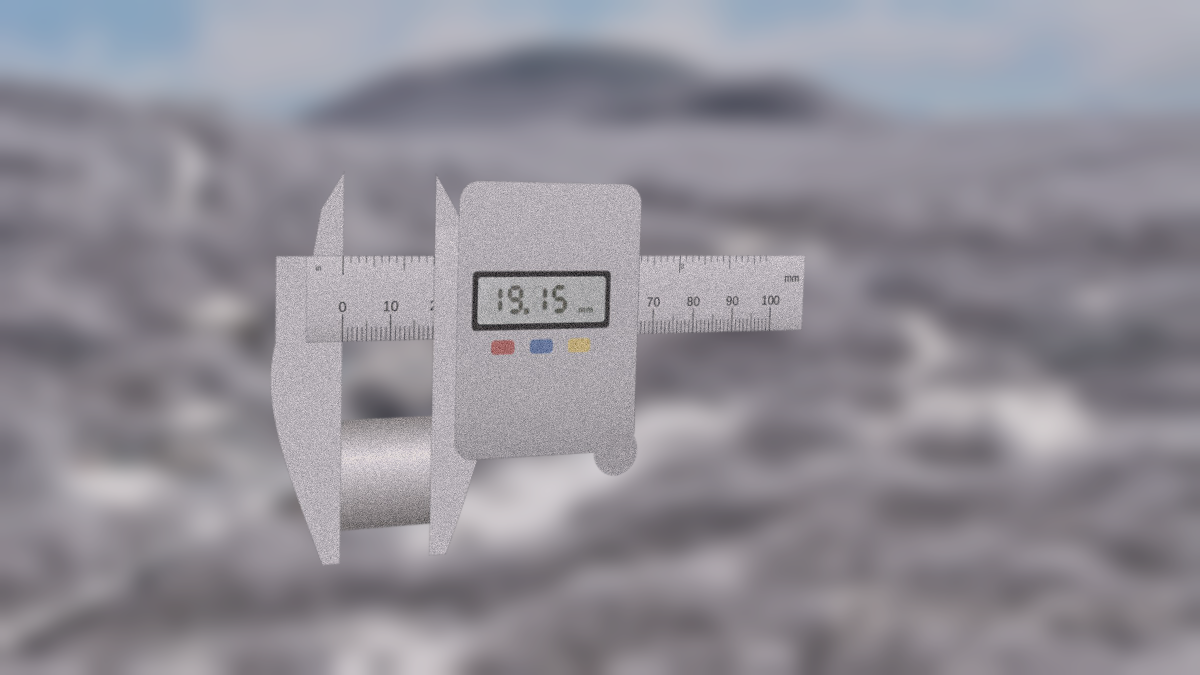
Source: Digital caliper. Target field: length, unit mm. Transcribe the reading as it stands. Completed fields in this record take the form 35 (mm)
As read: 19.15 (mm)
